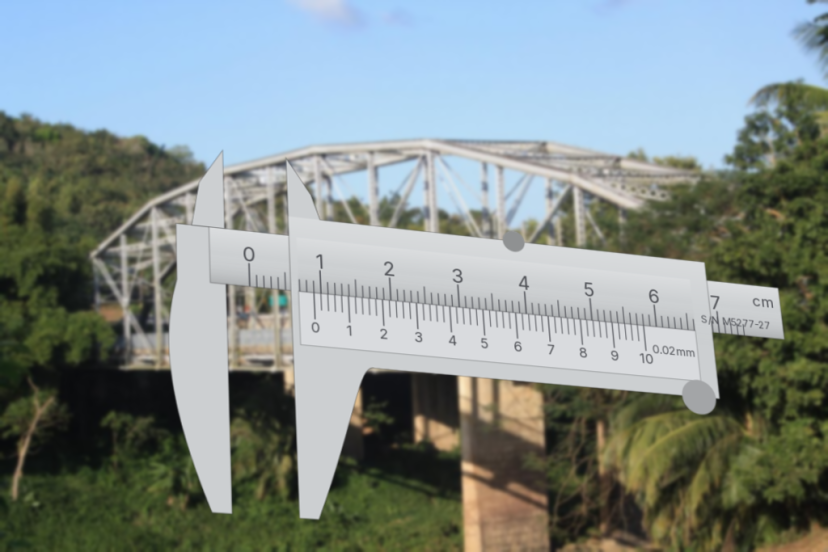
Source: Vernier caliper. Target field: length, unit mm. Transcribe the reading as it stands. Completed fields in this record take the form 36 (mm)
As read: 9.0 (mm)
